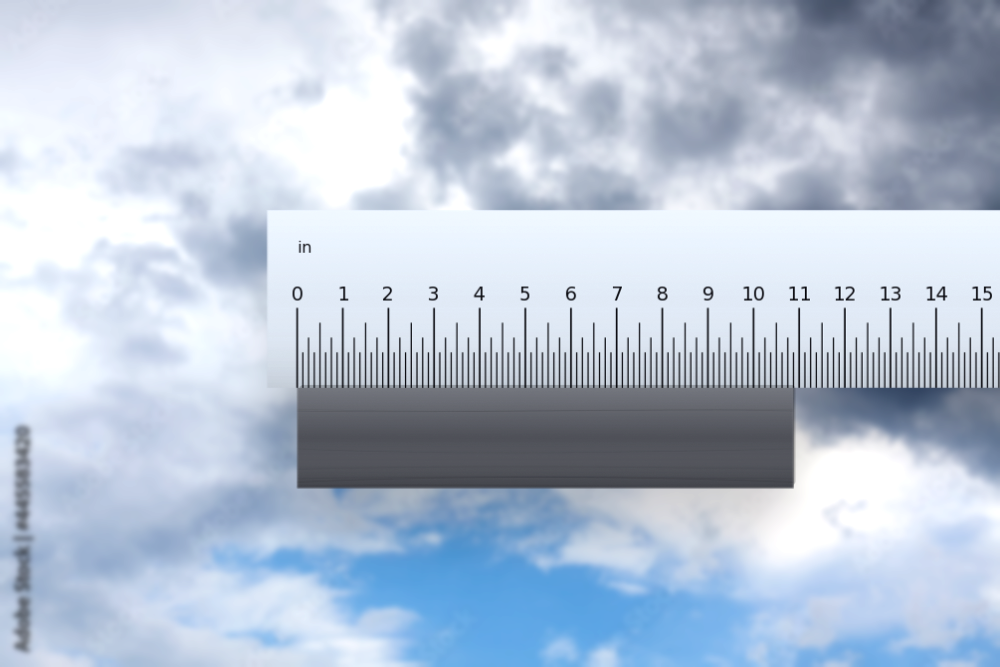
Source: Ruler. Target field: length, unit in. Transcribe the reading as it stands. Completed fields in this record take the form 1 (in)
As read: 10.875 (in)
